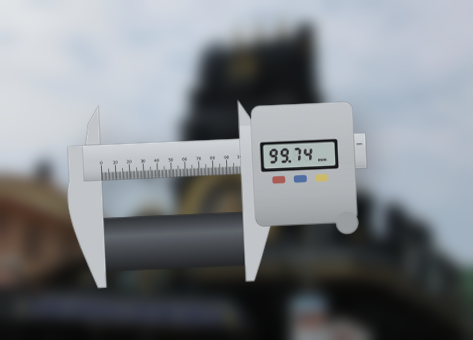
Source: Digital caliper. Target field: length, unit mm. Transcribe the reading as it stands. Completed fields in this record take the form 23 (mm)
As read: 99.74 (mm)
